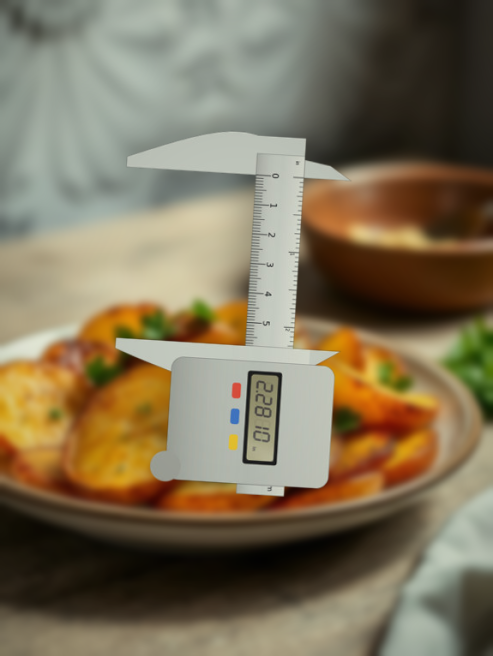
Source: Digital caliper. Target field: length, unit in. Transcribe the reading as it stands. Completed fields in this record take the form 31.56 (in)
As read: 2.2810 (in)
